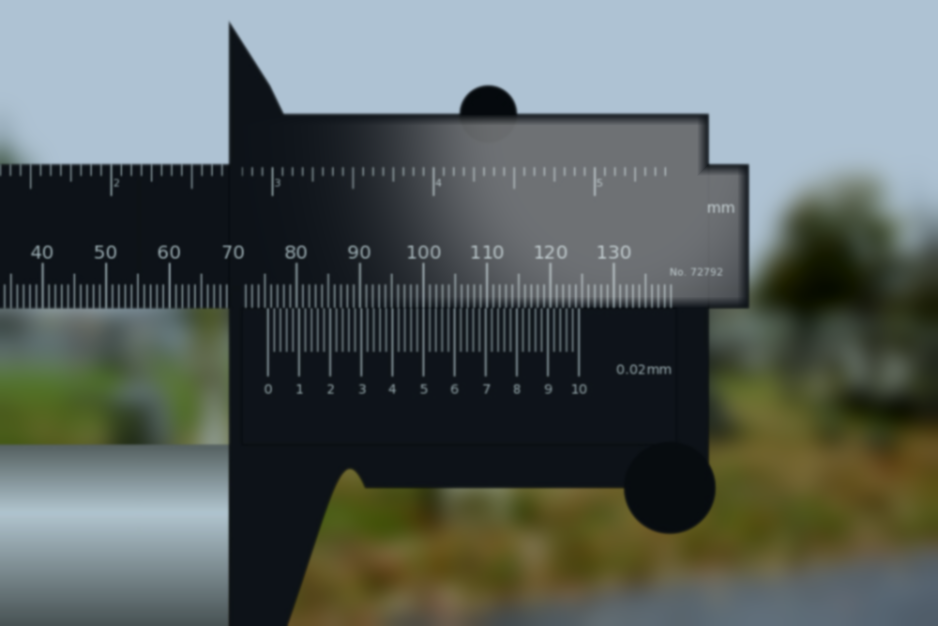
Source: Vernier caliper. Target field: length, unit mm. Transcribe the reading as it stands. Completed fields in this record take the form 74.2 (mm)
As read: 75.5 (mm)
